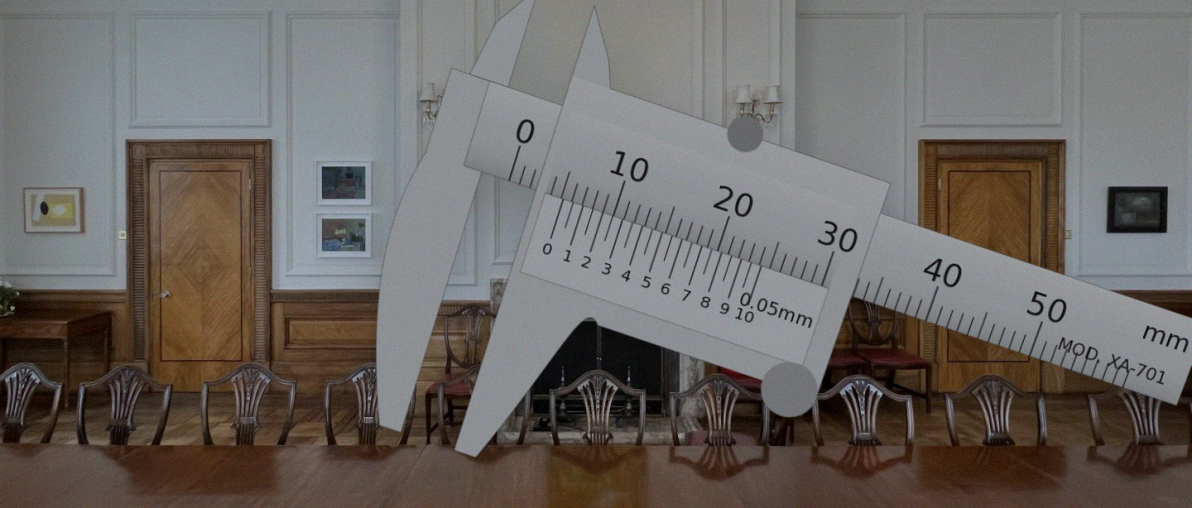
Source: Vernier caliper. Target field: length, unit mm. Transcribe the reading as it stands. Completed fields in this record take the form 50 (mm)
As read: 5.2 (mm)
